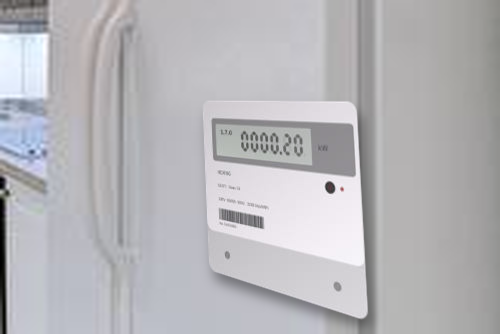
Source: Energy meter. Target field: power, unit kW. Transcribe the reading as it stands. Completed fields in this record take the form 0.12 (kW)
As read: 0.20 (kW)
